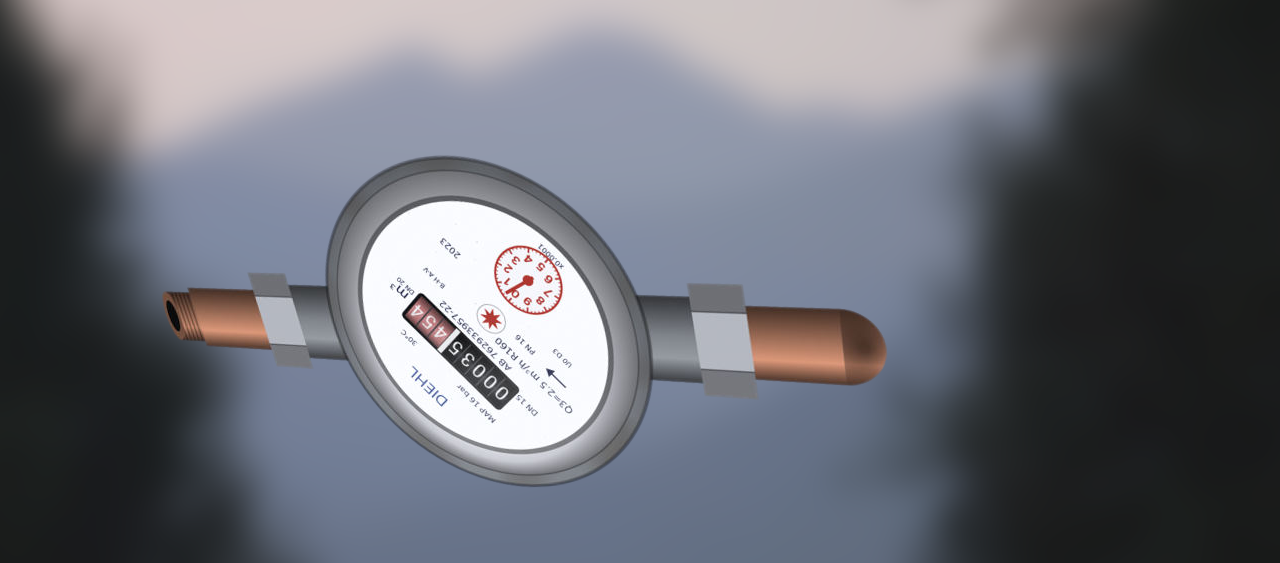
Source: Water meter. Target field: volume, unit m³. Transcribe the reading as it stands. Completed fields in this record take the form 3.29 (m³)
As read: 35.4540 (m³)
